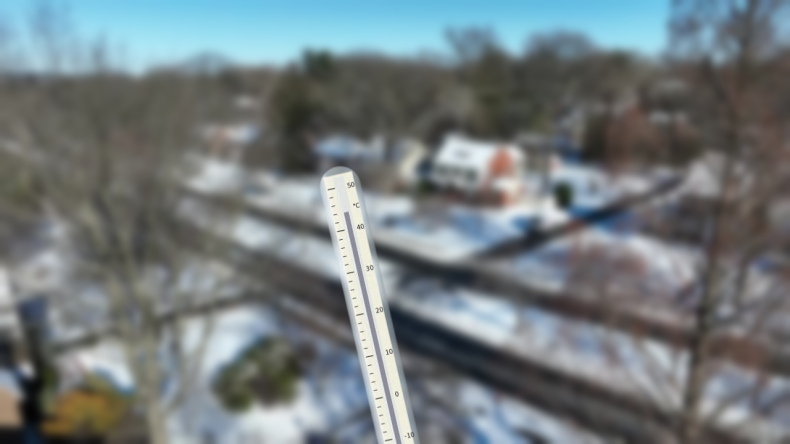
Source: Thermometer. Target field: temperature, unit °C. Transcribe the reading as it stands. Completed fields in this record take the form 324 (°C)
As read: 44 (°C)
